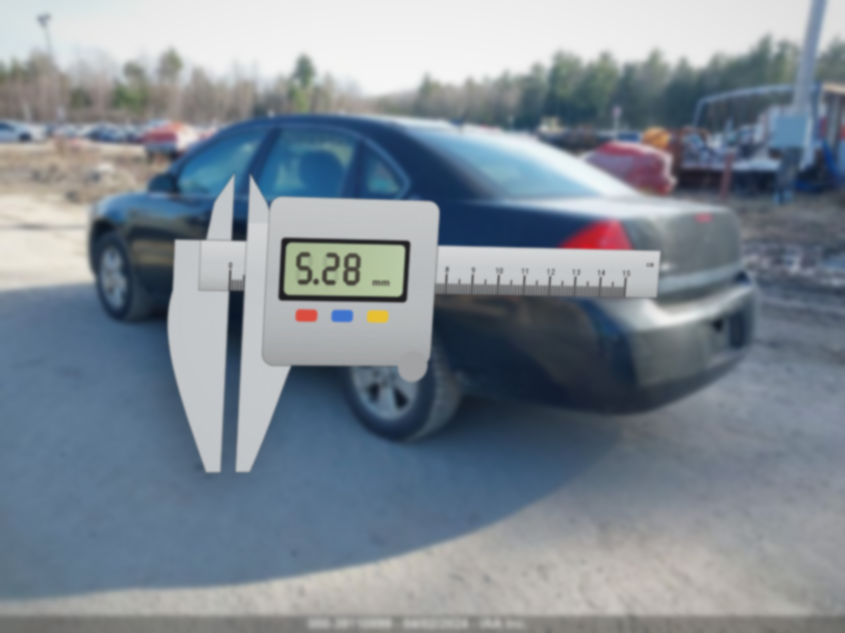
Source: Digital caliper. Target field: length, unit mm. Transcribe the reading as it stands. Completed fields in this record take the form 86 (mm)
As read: 5.28 (mm)
